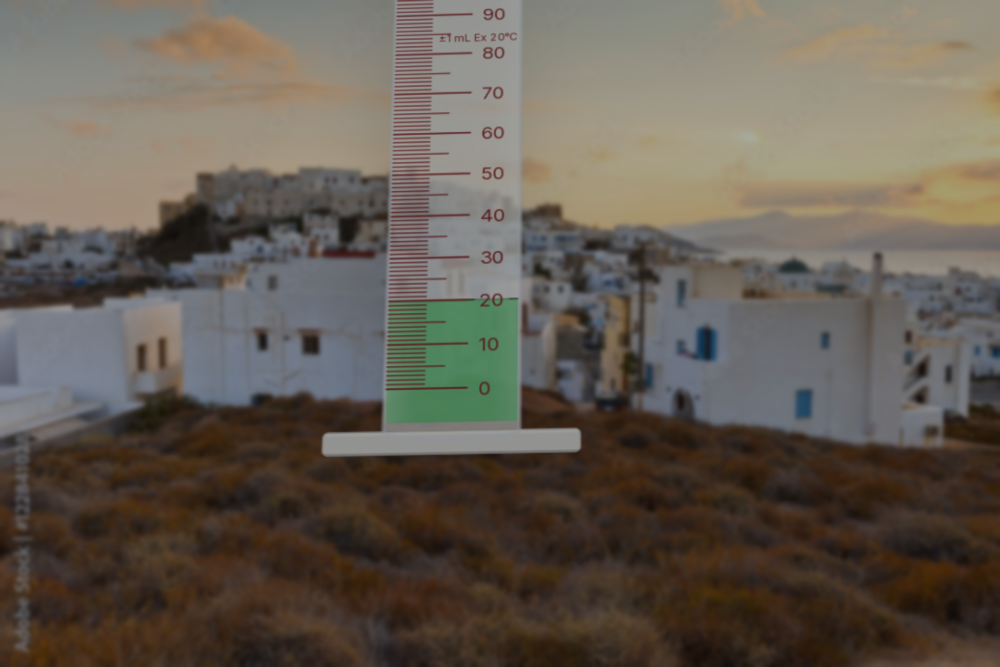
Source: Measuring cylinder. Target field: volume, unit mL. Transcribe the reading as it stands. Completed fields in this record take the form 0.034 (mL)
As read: 20 (mL)
